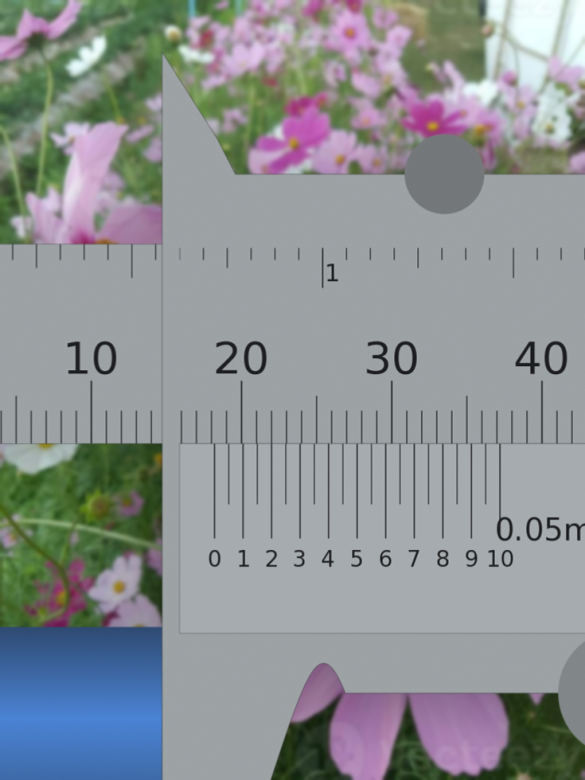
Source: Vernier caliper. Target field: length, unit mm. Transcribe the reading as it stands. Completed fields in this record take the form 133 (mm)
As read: 18.2 (mm)
